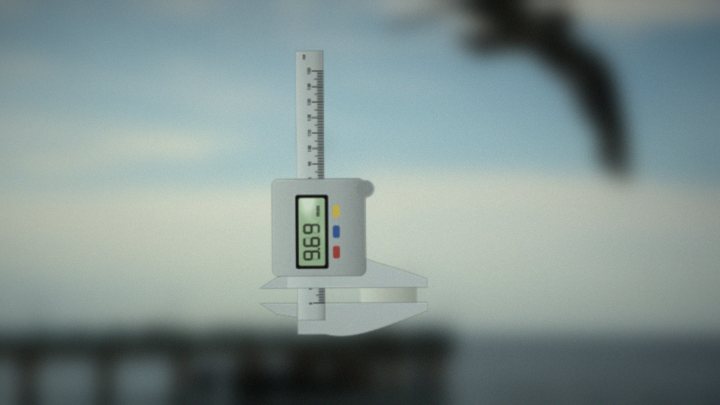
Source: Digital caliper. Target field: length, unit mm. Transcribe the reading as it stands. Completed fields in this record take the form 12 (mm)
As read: 9.69 (mm)
